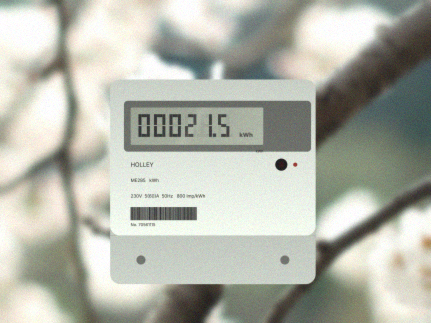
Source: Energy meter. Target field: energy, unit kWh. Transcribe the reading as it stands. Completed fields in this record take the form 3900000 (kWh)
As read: 21.5 (kWh)
